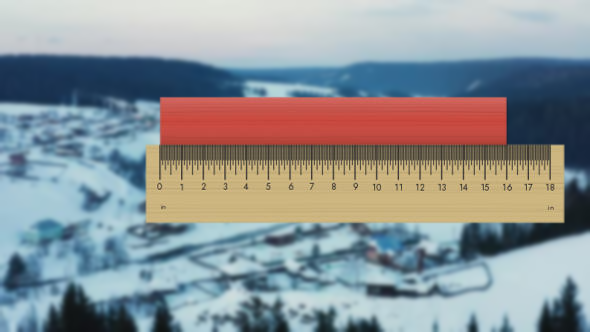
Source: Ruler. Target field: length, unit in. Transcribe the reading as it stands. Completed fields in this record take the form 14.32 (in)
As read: 16 (in)
